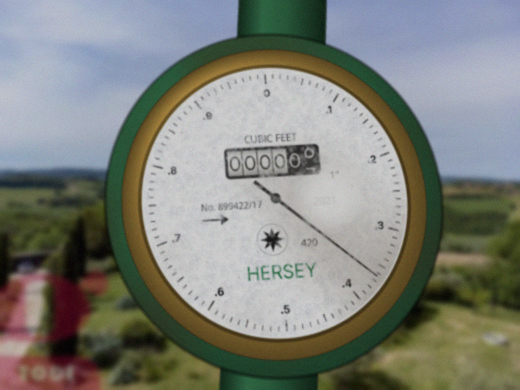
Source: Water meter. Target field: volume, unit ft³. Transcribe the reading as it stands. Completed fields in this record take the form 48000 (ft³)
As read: 6.36 (ft³)
